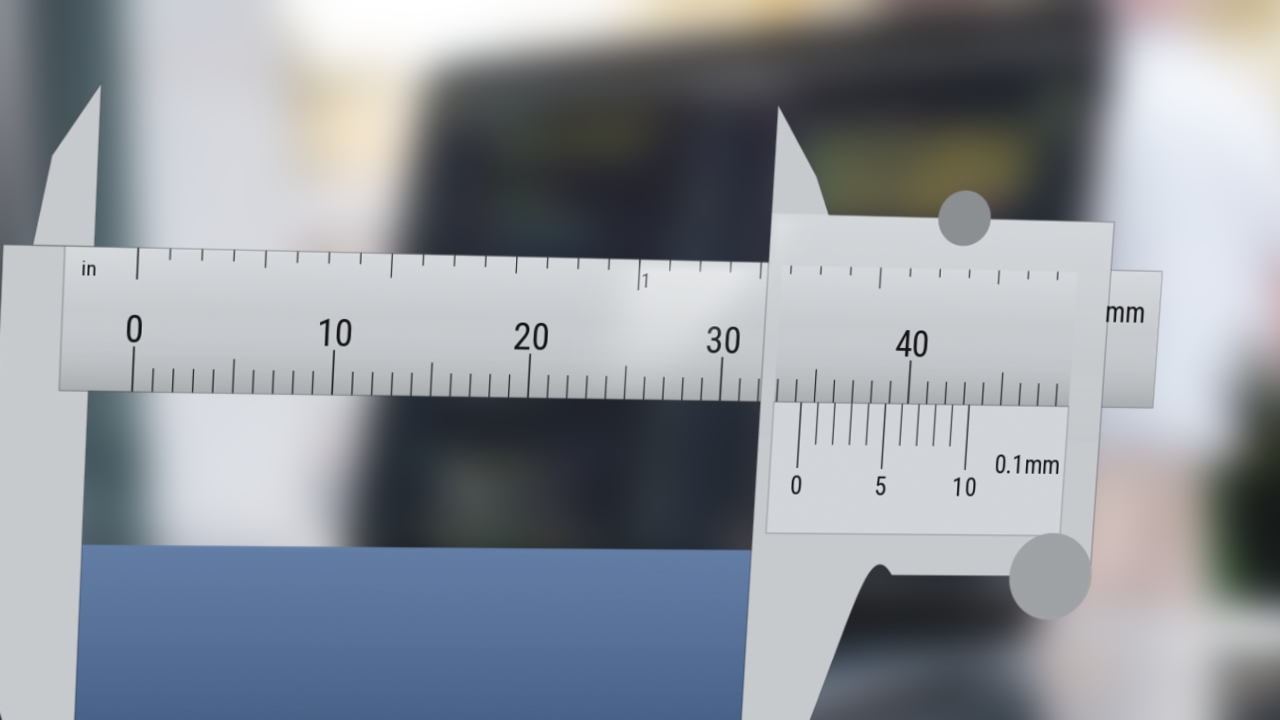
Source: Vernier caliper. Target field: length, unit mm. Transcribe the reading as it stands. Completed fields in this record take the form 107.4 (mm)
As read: 34.3 (mm)
